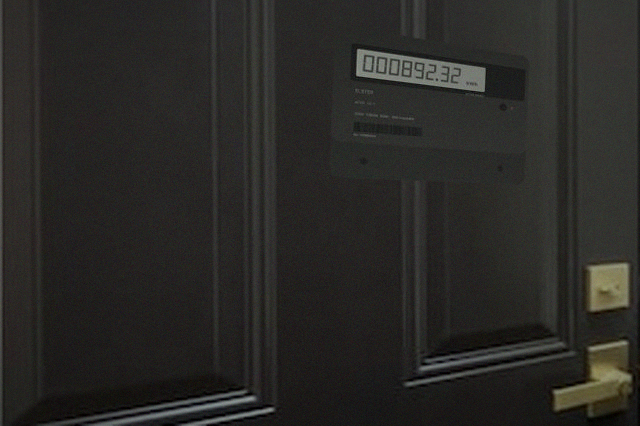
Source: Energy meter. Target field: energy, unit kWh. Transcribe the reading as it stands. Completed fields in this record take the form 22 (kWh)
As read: 892.32 (kWh)
